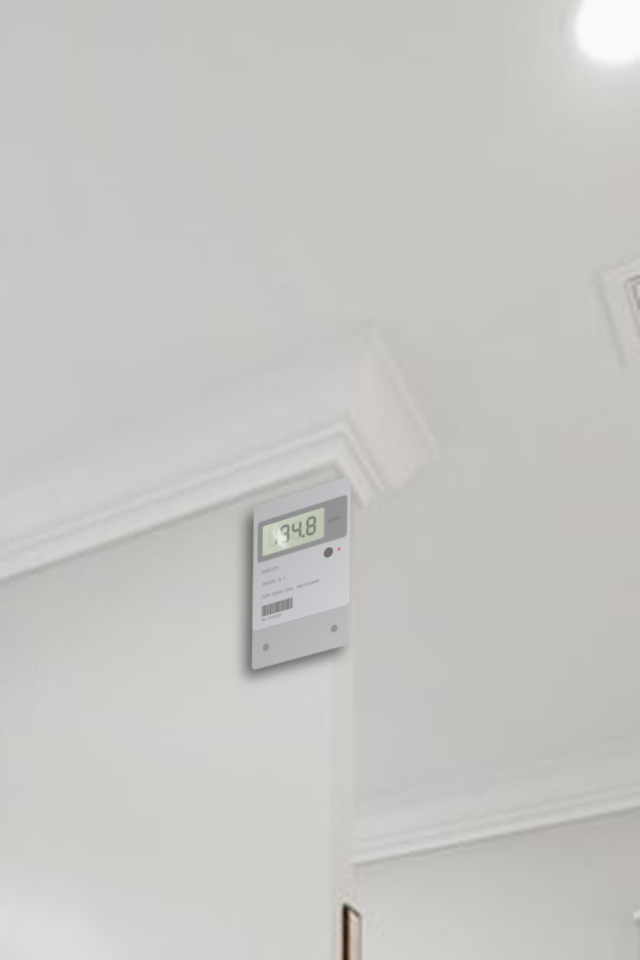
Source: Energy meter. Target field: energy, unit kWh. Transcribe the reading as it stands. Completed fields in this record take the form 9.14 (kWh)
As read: 194.8 (kWh)
